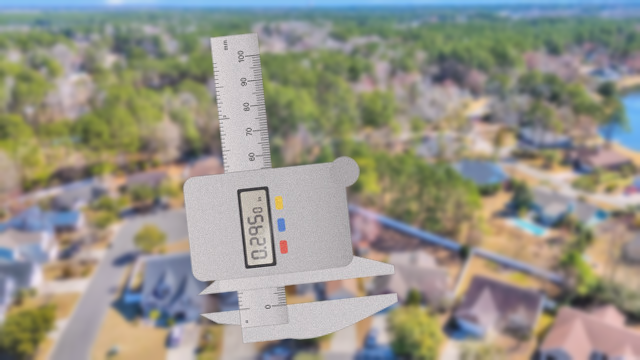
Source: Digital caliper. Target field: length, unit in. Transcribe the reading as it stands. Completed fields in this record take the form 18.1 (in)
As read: 0.2950 (in)
